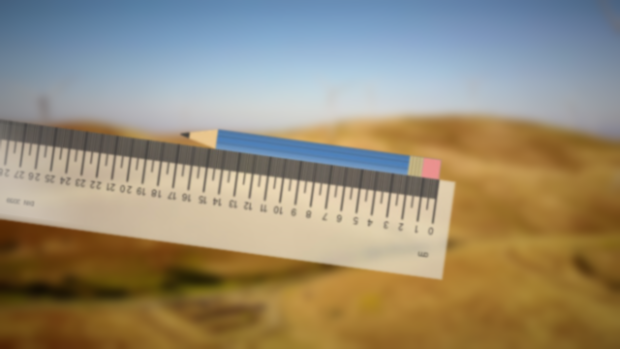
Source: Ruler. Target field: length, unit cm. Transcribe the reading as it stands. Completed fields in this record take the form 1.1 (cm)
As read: 17 (cm)
